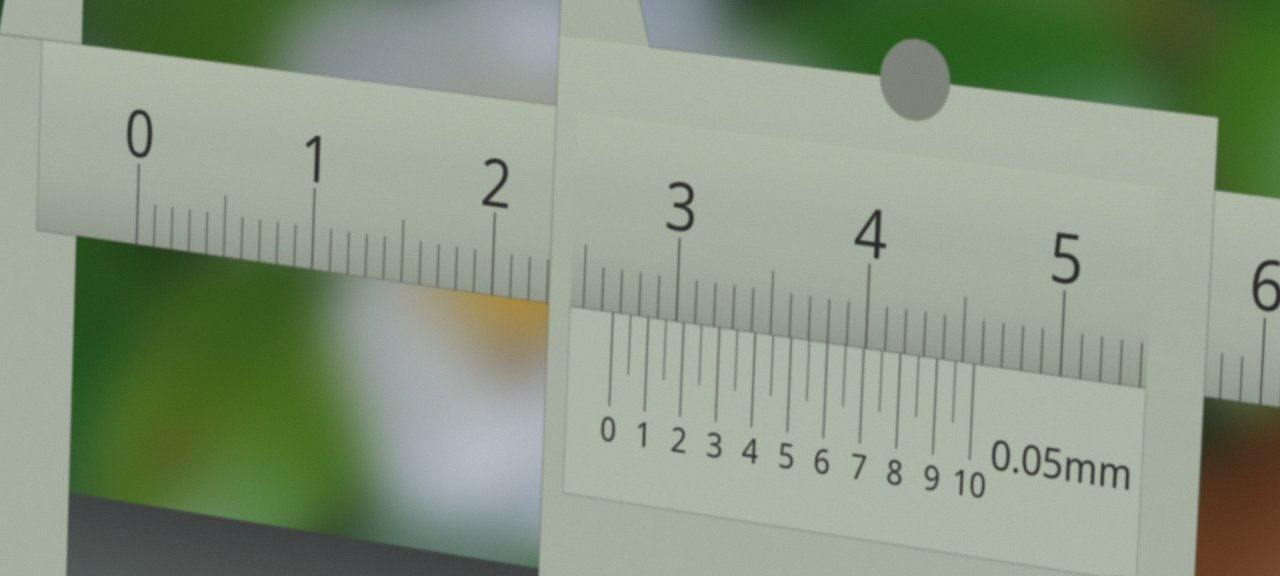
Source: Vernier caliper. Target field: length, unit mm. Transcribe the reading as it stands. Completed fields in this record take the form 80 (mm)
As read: 26.6 (mm)
